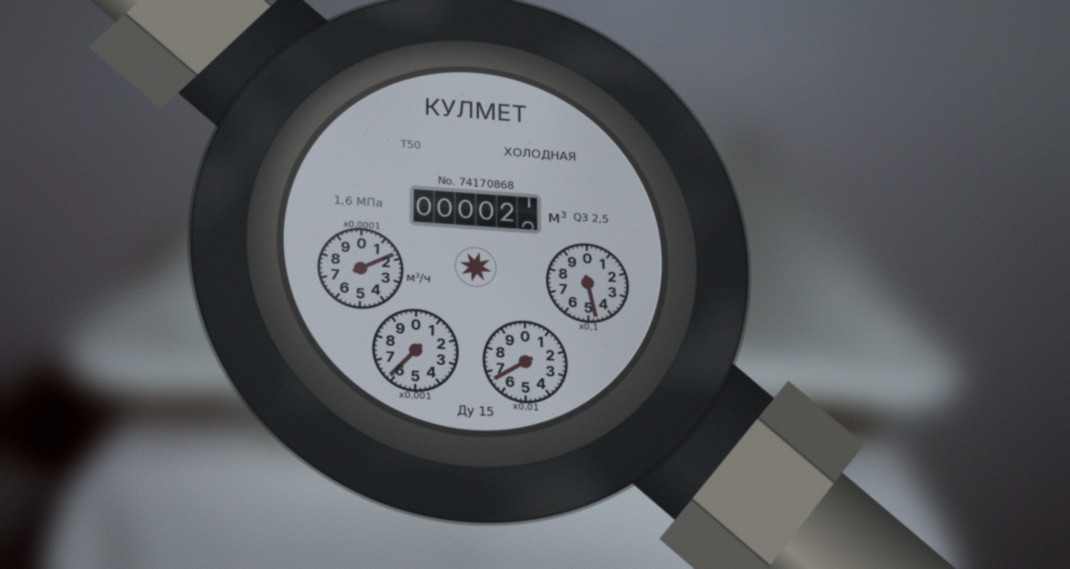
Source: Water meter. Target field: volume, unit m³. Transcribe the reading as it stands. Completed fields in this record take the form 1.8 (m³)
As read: 21.4661 (m³)
